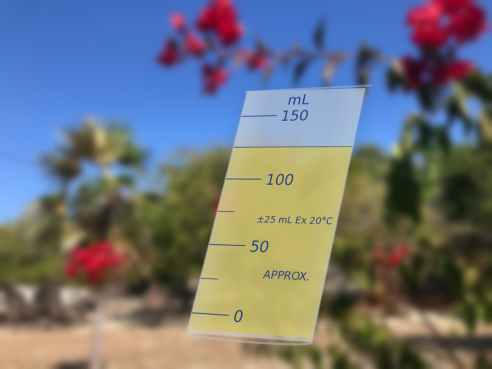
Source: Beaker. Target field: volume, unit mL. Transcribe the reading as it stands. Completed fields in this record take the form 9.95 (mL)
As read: 125 (mL)
